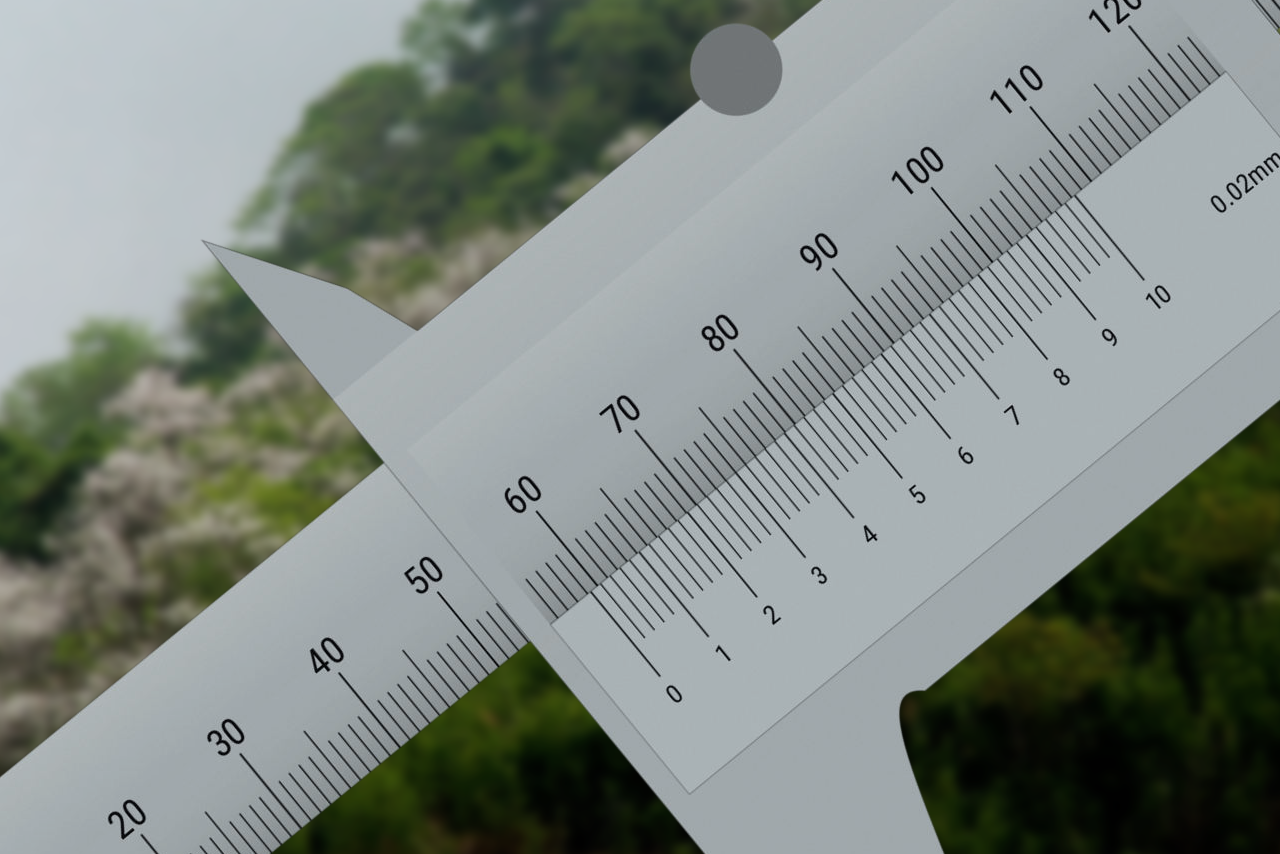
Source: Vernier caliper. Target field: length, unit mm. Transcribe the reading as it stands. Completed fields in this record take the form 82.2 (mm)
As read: 59.3 (mm)
